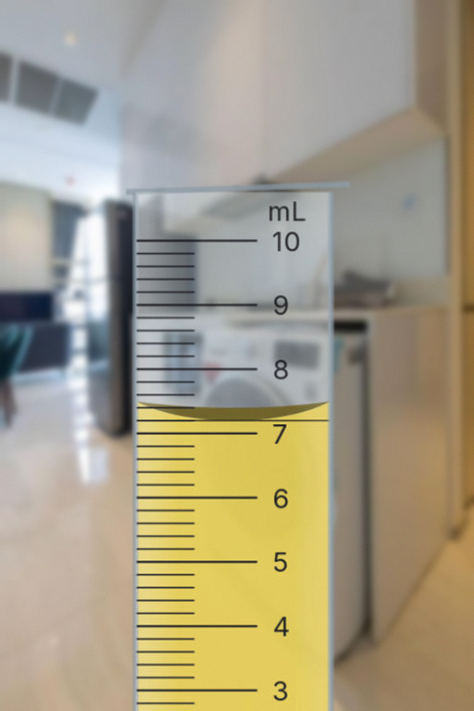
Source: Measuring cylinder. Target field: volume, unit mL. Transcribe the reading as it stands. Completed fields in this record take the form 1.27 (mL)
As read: 7.2 (mL)
